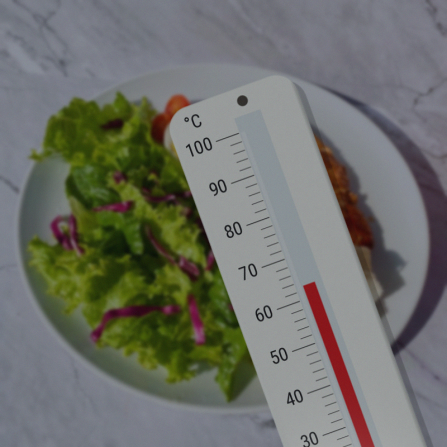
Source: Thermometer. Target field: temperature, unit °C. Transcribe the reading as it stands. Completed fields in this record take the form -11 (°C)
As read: 63 (°C)
